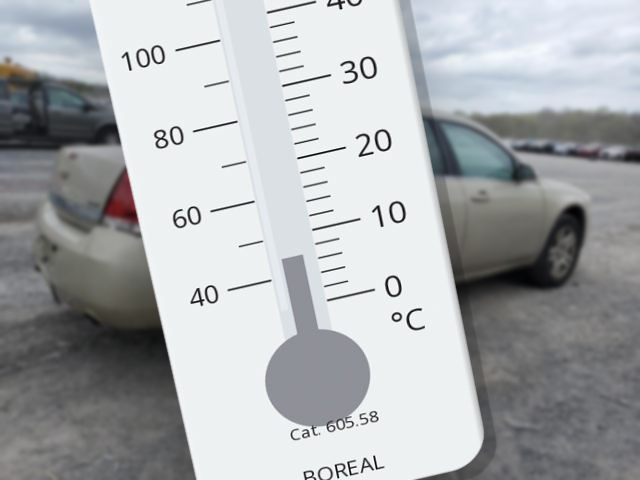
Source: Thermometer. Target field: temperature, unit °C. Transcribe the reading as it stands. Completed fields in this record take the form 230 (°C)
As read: 7 (°C)
